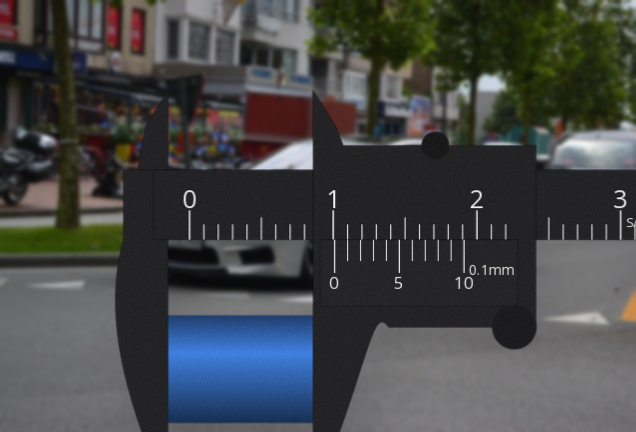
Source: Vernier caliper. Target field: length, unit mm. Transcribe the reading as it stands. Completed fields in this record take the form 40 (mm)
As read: 10.1 (mm)
